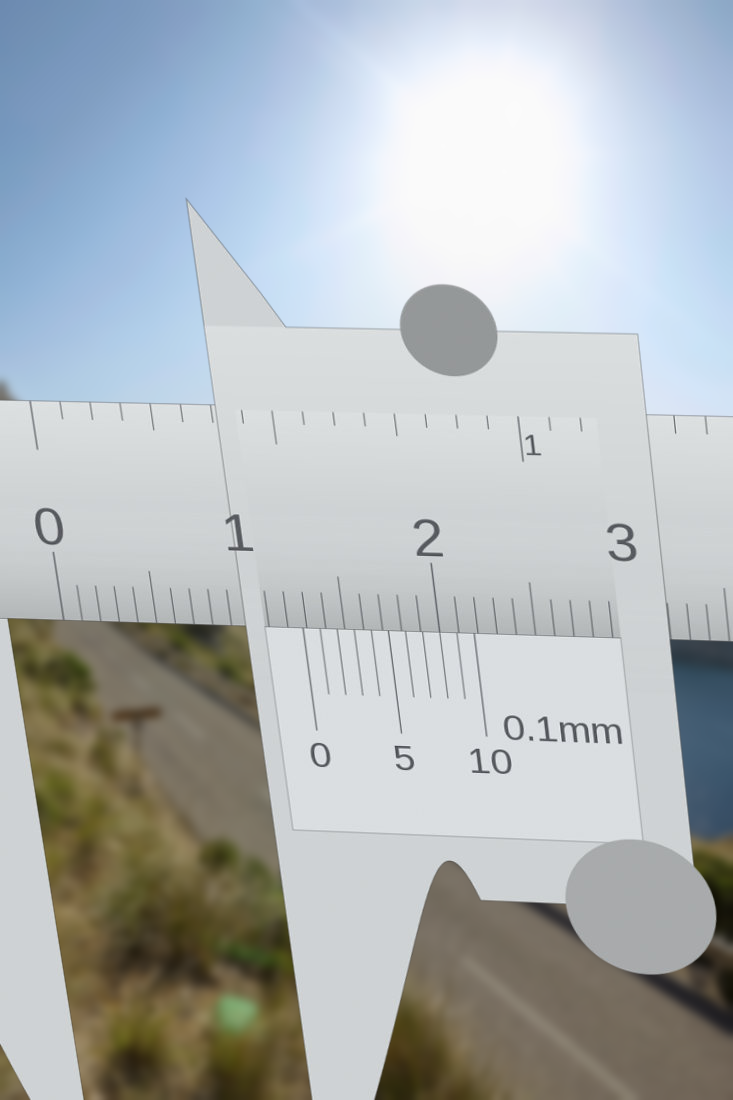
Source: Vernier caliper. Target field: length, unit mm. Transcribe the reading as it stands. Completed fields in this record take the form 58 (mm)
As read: 12.8 (mm)
